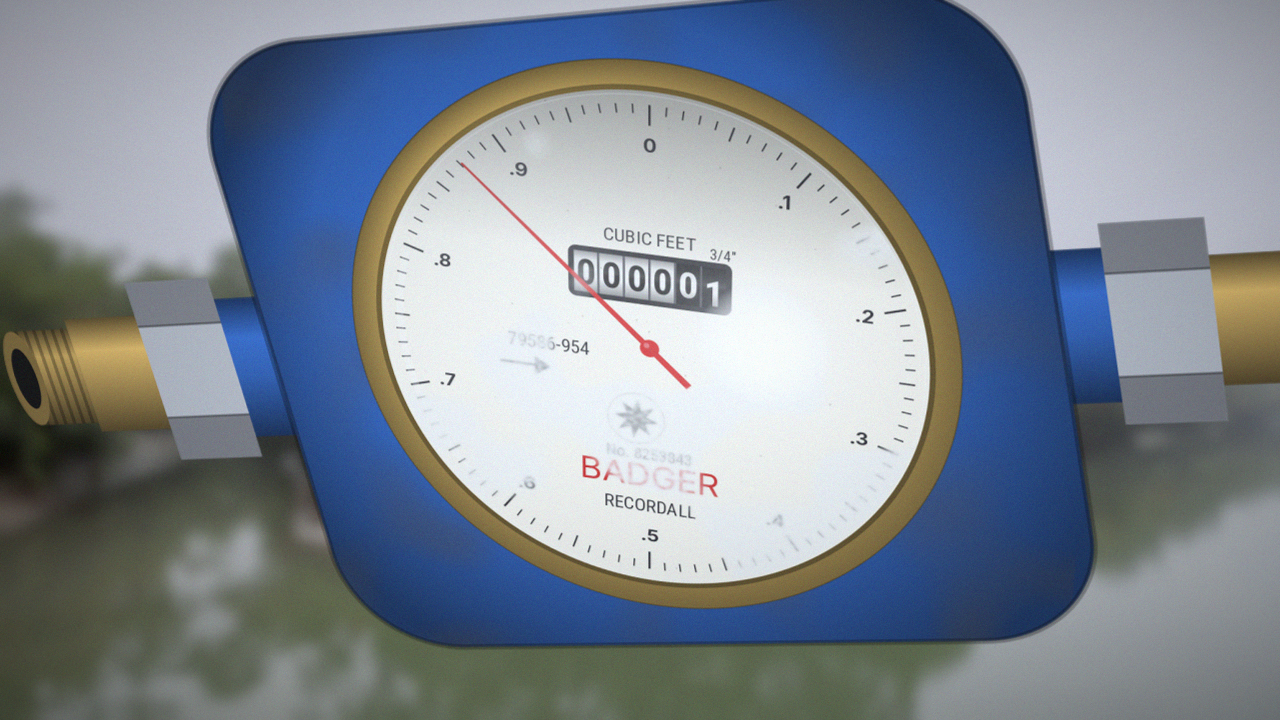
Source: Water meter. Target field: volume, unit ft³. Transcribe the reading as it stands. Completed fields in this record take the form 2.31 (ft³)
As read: 0.87 (ft³)
